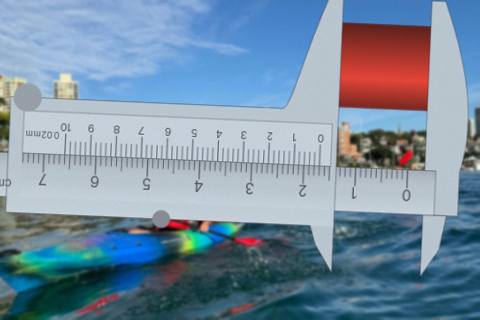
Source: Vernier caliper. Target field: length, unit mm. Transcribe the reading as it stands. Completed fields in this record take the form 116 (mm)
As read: 17.0 (mm)
